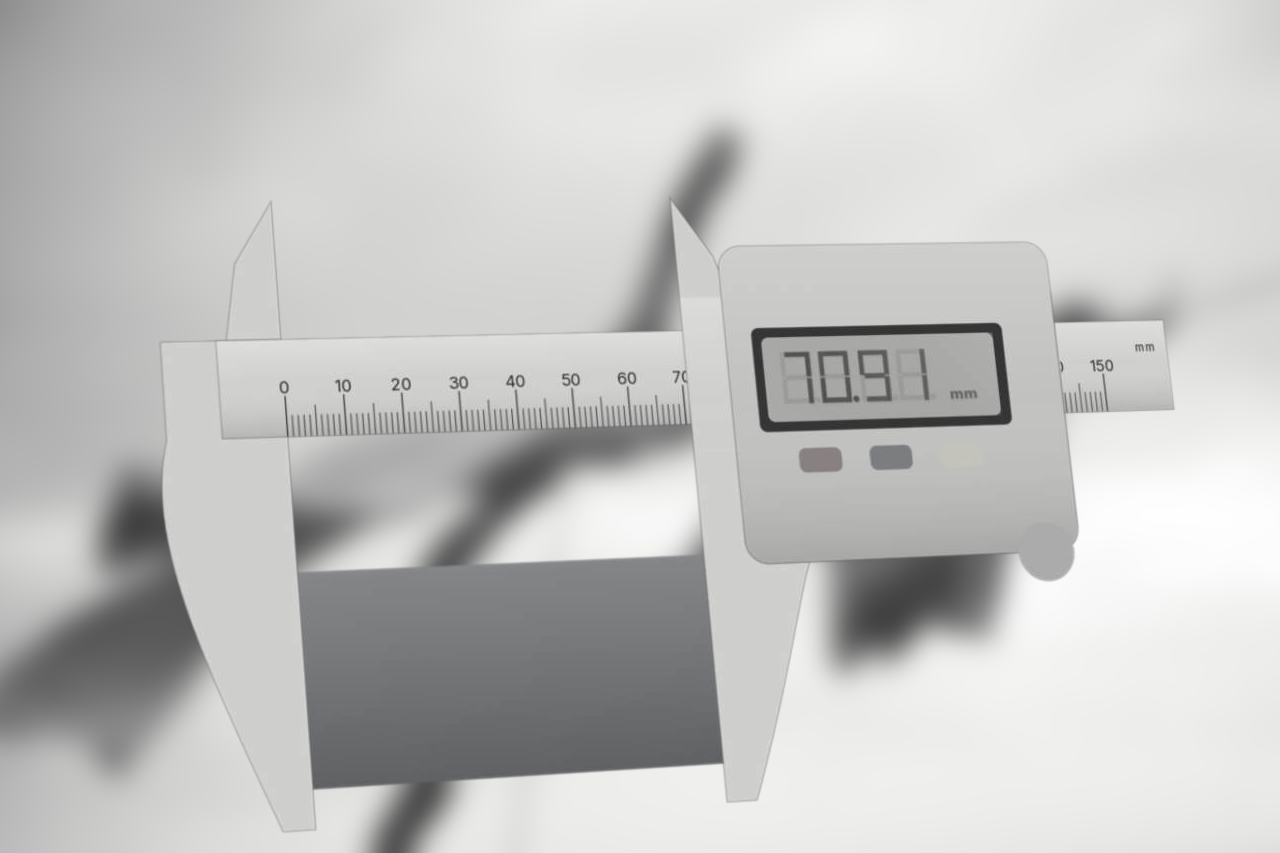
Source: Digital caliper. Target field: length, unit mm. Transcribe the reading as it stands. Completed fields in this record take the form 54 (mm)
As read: 70.91 (mm)
